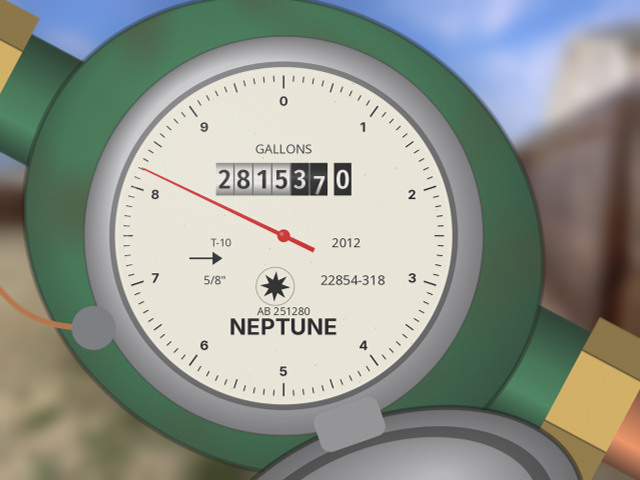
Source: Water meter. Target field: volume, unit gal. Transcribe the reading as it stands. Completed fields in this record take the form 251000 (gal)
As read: 2815368.2 (gal)
